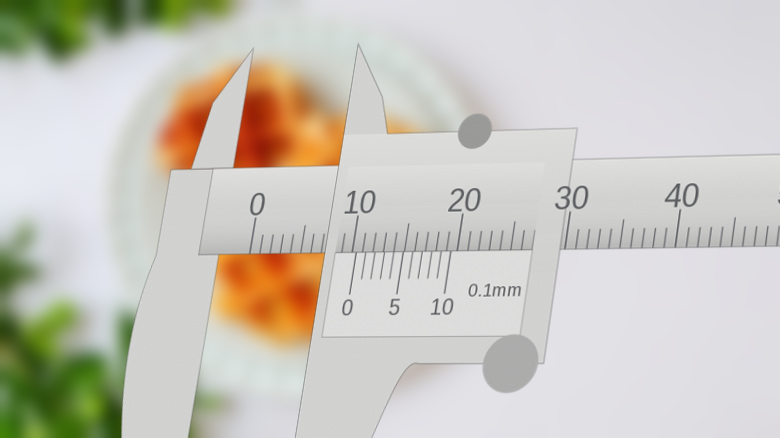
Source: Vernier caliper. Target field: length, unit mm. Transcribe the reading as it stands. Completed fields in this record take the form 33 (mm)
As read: 10.4 (mm)
